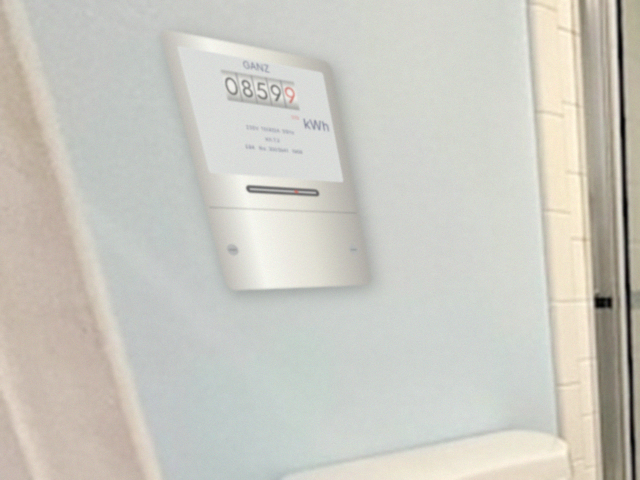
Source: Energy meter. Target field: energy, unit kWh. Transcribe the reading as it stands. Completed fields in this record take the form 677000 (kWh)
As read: 859.9 (kWh)
